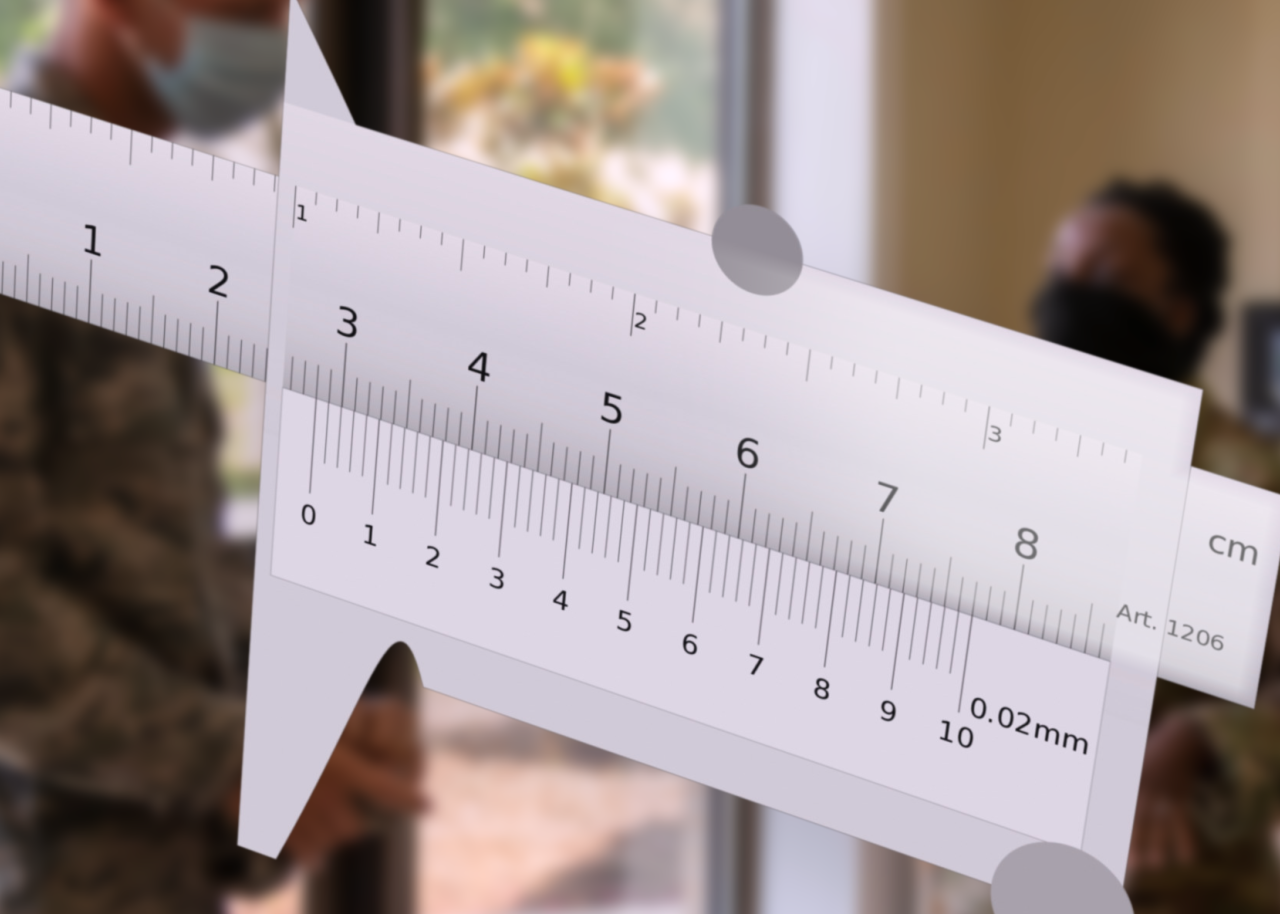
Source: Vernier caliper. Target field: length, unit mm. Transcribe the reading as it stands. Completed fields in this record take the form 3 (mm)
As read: 28.0 (mm)
